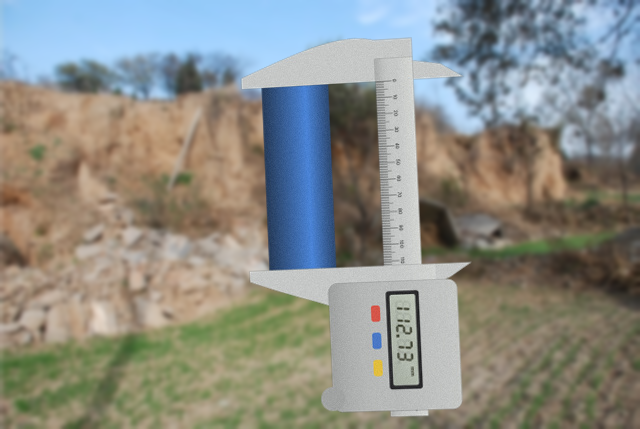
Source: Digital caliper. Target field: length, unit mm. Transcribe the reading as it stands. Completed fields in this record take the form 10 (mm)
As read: 112.73 (mm)
